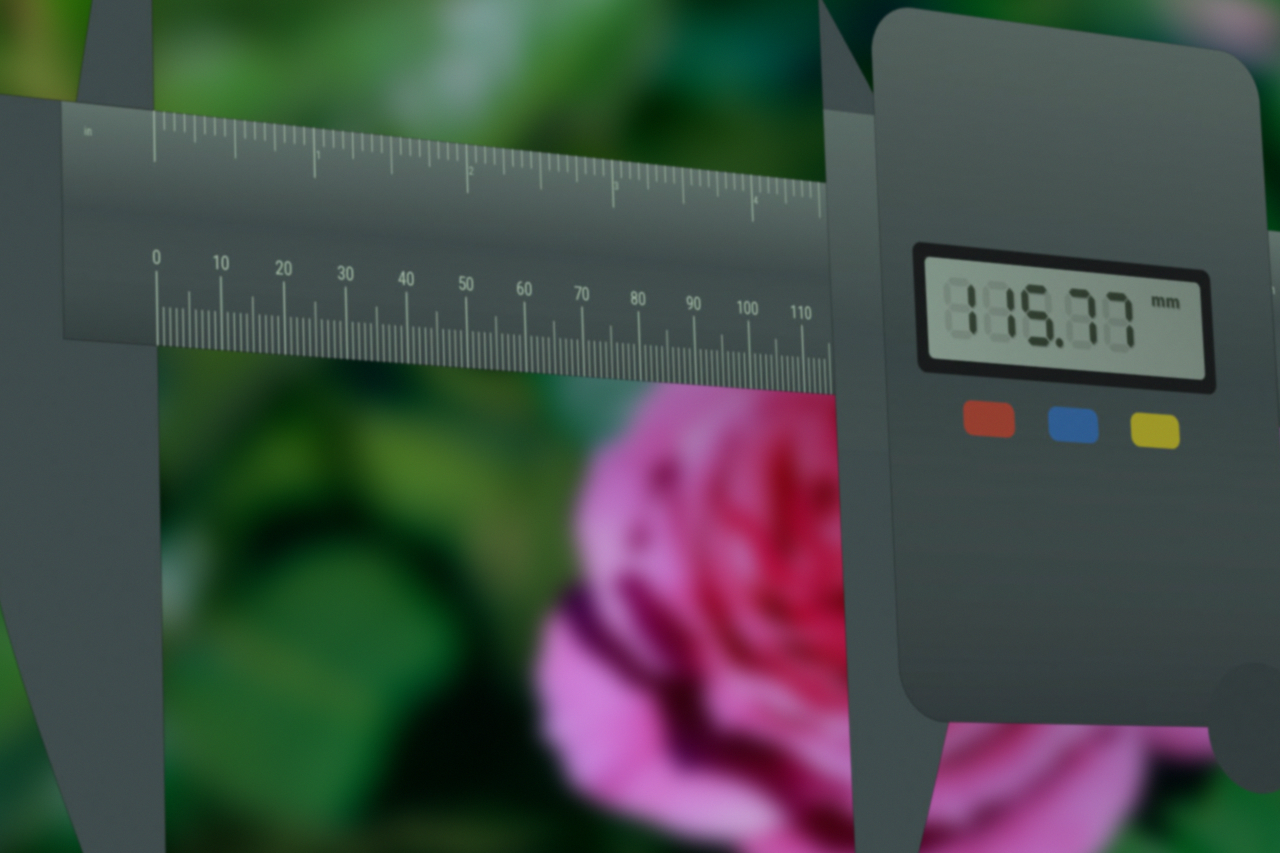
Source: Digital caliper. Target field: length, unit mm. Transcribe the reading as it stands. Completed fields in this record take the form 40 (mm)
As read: 115.77 (mm)
